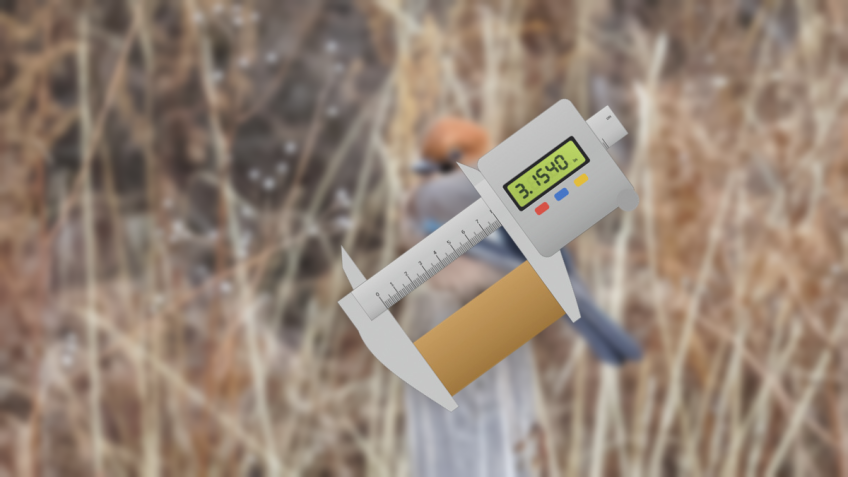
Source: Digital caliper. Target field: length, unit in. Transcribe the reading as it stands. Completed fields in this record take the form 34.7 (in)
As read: 3.1540 (in)
